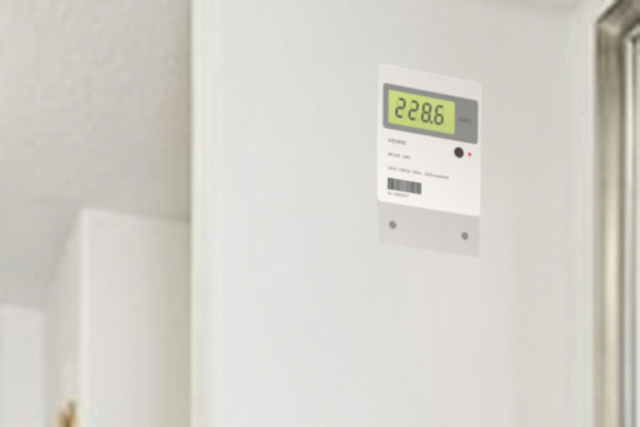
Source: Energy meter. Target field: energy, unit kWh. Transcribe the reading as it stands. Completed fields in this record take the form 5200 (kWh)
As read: 228.6 (kWh)
